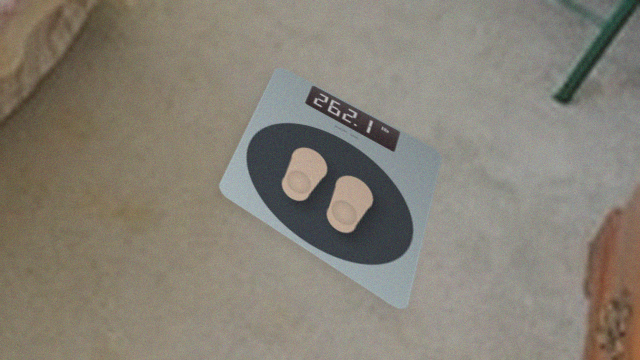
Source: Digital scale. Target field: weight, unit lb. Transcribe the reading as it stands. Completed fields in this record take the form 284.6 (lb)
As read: 262.1 (lb)
